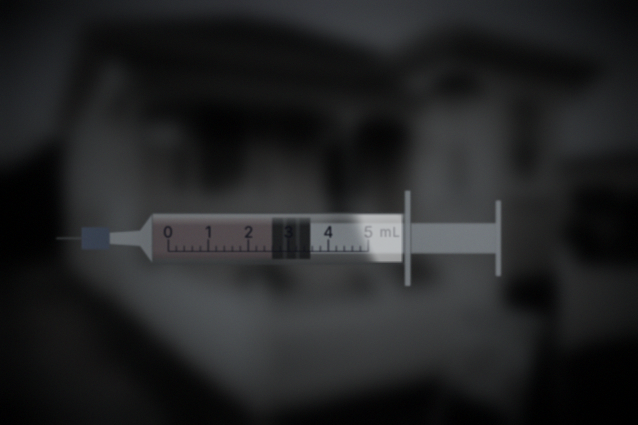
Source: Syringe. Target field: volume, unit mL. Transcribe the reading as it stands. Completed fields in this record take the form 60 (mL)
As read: 2.6 (mL)
